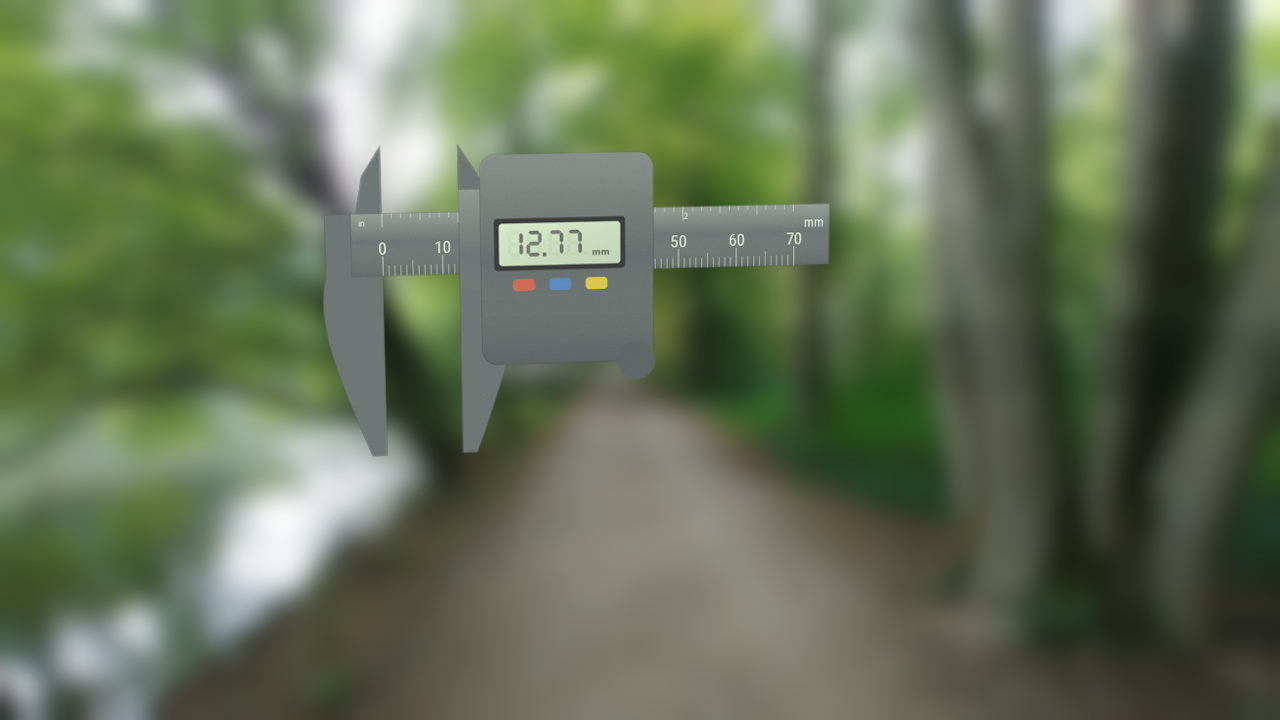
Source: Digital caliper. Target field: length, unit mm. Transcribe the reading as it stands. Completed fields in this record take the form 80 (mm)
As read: 12.77 (mm)
